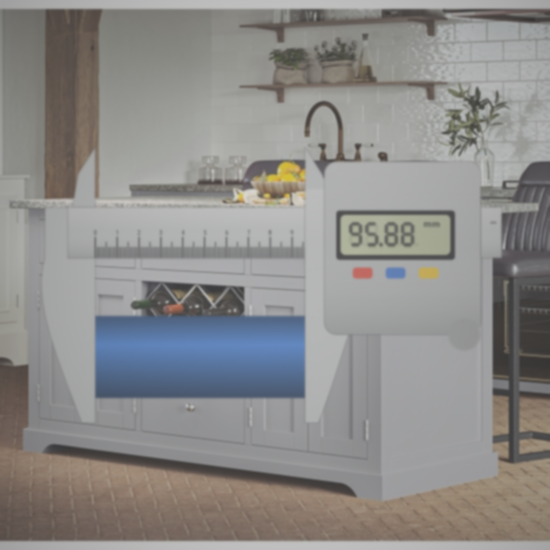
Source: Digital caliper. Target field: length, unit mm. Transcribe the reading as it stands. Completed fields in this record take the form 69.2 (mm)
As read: 95.88 (mm)
